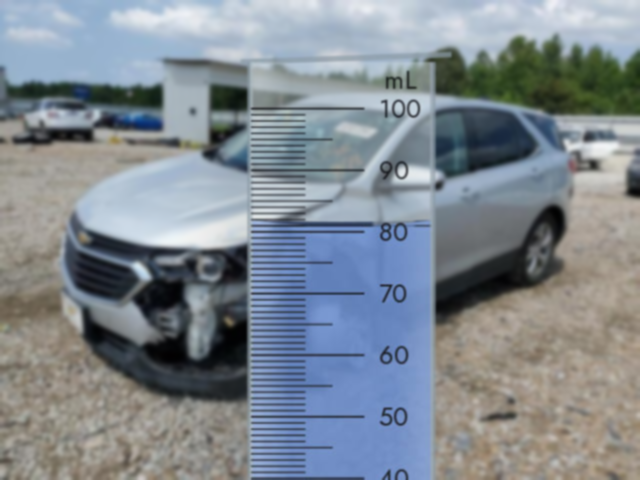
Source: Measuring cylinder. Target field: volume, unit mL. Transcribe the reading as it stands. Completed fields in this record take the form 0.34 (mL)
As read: 81 (mL)
